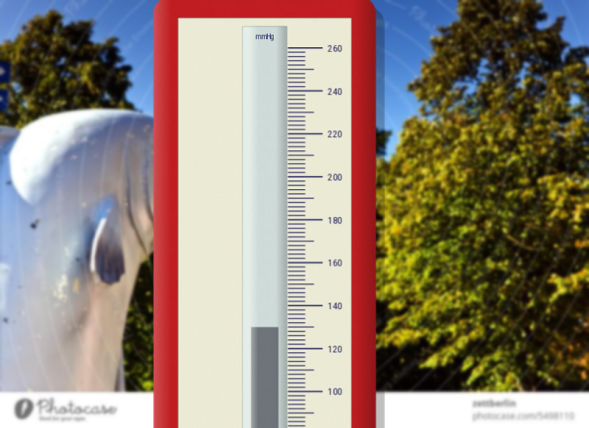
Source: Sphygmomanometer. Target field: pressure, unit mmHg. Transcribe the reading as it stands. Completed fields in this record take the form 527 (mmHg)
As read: 130 (mmHg)
